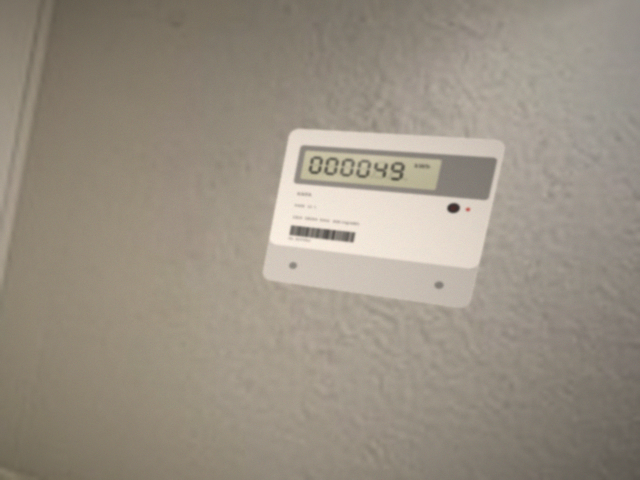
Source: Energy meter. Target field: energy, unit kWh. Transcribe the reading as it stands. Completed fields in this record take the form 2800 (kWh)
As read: 49 (kWh)
